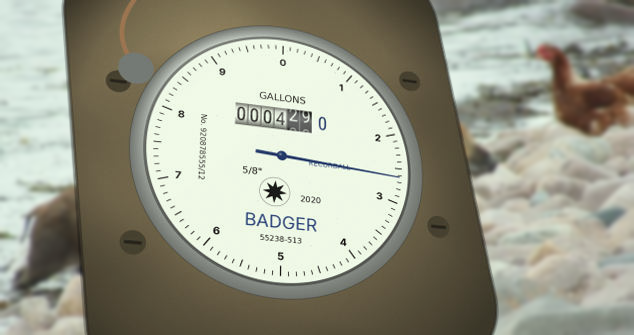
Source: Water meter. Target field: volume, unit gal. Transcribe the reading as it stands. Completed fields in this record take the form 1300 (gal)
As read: 4292.6 (gal)
